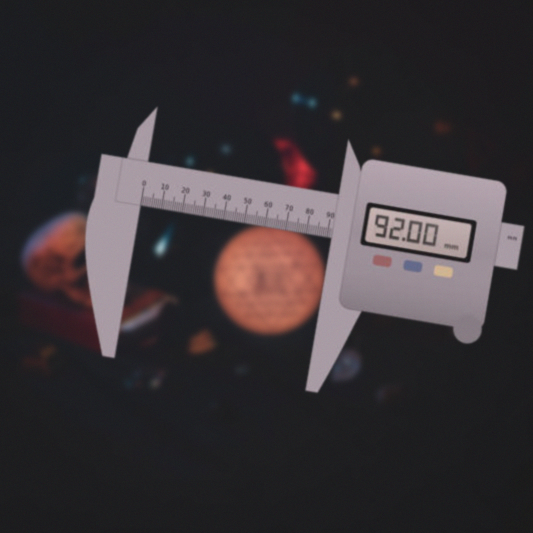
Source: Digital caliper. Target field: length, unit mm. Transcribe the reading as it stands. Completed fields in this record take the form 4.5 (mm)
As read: 92.00 (mm)
